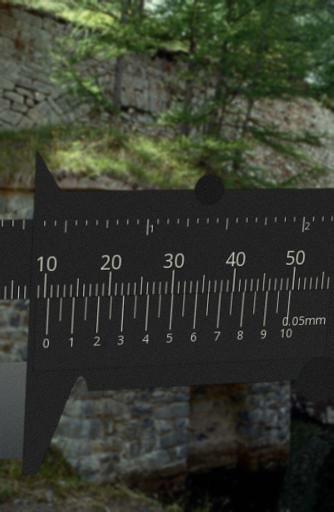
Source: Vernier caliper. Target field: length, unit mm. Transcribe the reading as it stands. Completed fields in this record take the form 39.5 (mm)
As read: 10.6 (mm)
